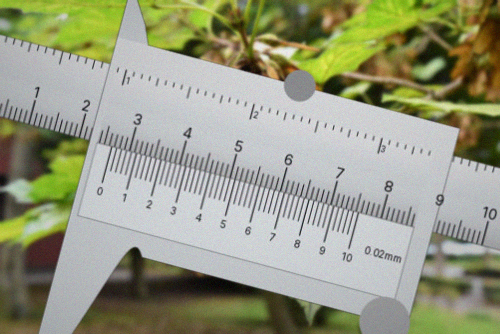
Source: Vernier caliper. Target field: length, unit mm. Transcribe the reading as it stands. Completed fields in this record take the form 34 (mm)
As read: 26.5 (mm)
